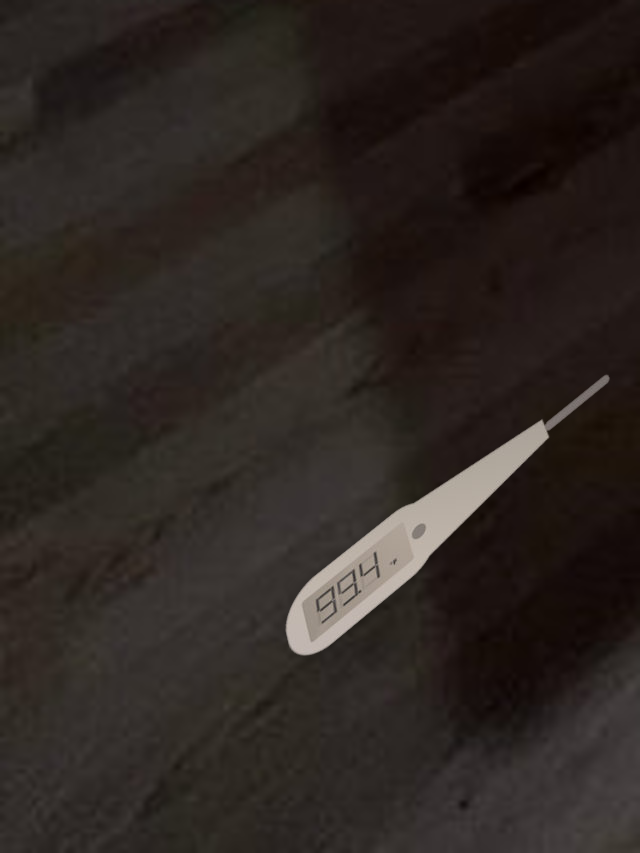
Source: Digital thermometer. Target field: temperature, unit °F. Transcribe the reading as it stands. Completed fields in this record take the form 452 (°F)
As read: 99.4 (°F)
